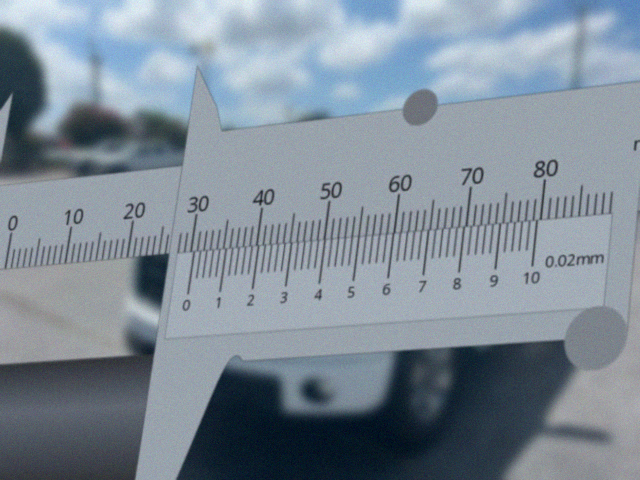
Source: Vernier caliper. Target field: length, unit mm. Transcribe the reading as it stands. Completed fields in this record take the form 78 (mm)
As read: 30.5 (mm)
